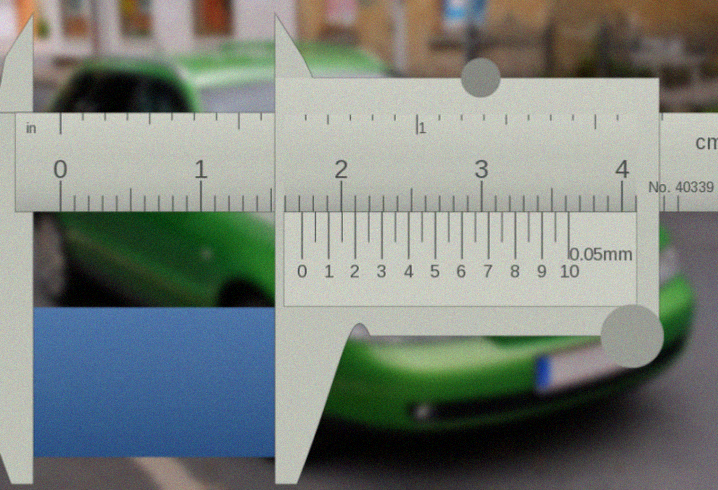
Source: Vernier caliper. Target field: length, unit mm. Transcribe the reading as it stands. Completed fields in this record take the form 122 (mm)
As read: 17.2 (mm)
